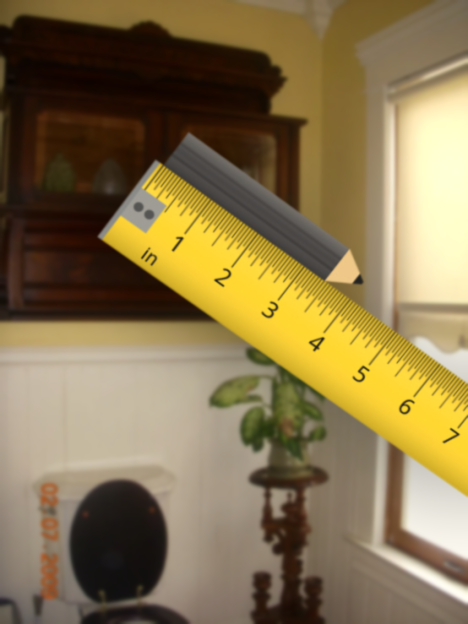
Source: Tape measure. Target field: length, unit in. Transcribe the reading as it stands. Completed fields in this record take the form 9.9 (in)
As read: 4 (in)
